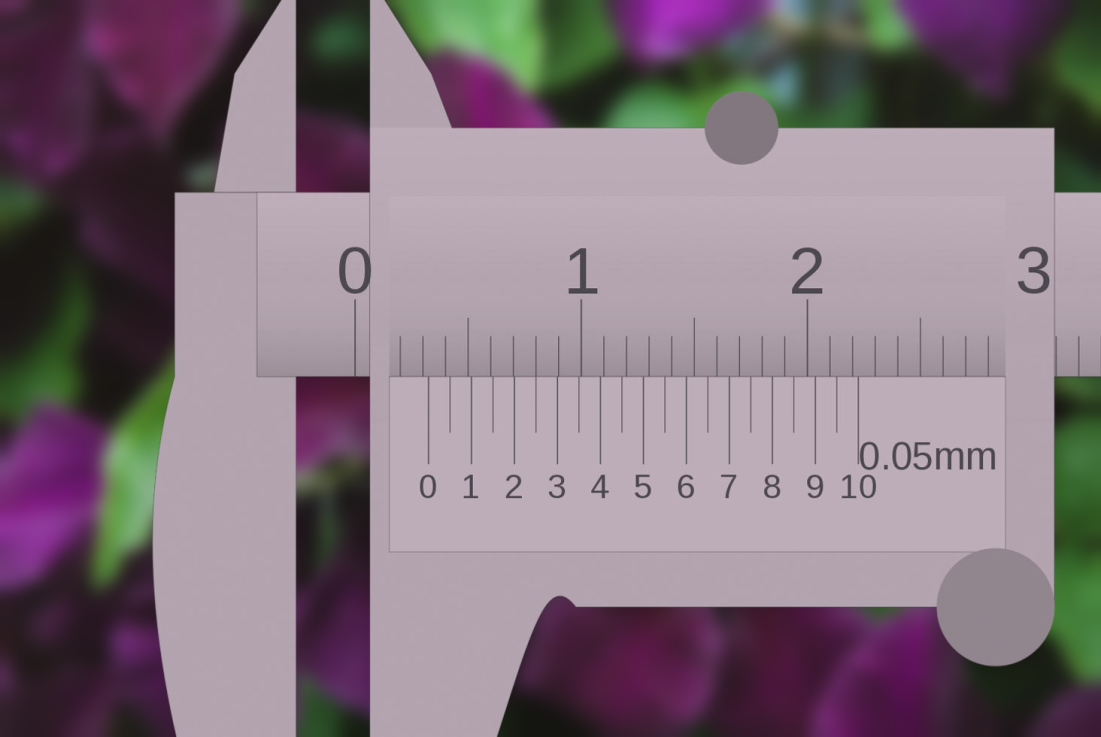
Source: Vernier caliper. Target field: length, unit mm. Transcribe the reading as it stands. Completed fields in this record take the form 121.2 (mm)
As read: 3.25 (mm)
